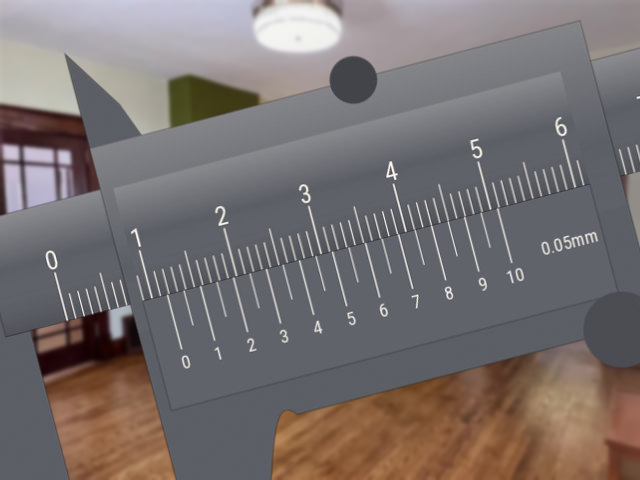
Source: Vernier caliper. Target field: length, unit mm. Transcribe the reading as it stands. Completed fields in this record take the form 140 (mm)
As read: 11.8 (mm)
